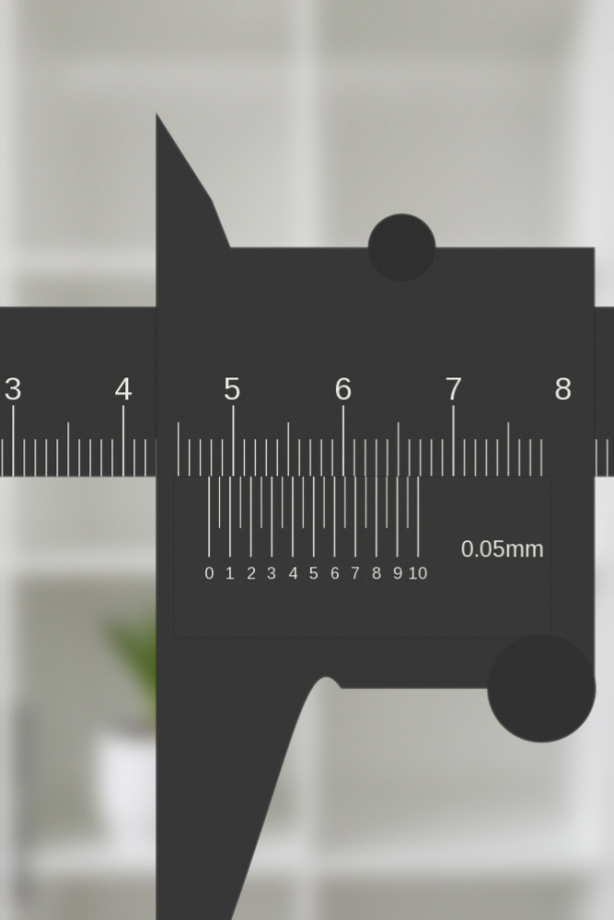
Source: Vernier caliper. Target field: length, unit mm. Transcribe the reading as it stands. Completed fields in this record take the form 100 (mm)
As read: 47.8 (mm)
